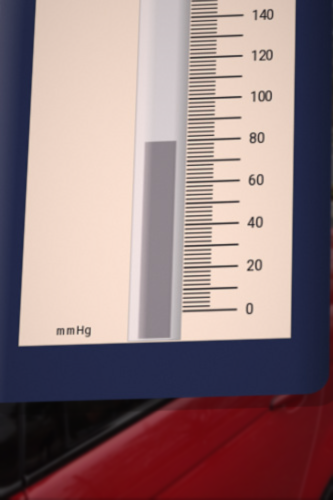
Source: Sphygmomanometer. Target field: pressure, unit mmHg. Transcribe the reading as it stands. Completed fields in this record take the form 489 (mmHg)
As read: 80 (mmHg)
